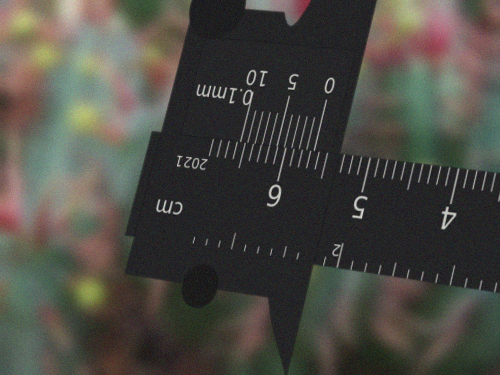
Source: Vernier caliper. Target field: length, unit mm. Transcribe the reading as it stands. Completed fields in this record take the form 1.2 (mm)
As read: 56.6 (mm)
